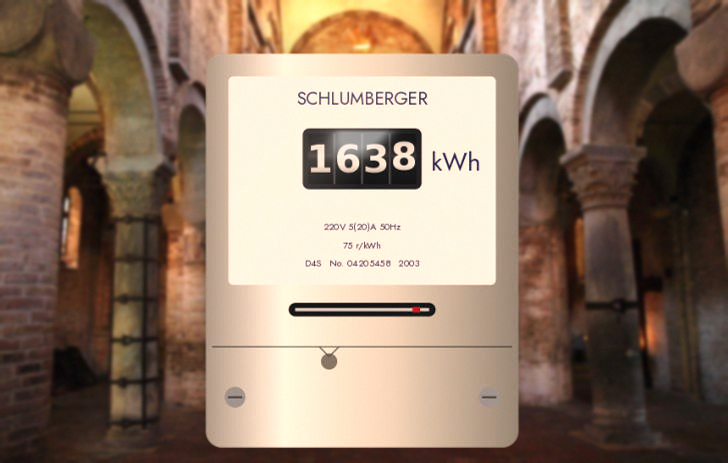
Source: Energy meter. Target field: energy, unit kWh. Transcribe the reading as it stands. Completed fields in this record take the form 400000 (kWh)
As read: 1638 (kWh)
